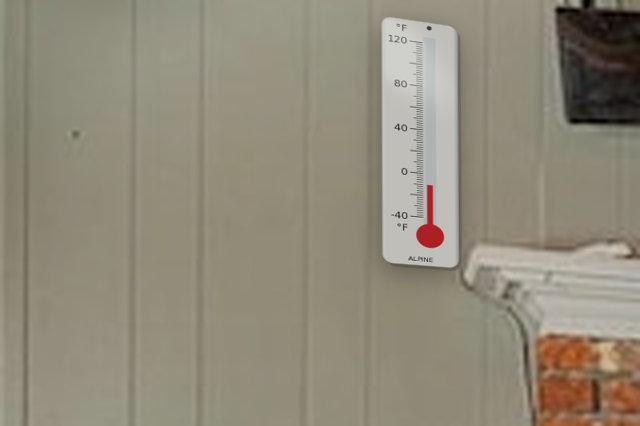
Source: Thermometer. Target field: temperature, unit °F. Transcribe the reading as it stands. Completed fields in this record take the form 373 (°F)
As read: -10 (°F)
